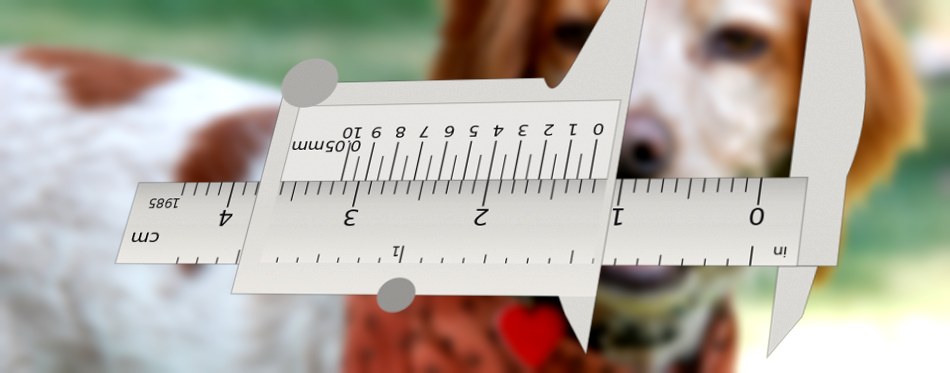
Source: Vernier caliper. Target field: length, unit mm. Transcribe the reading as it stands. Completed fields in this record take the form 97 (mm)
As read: 12.4 (mm)
